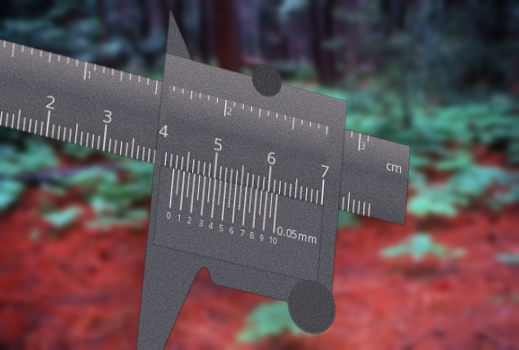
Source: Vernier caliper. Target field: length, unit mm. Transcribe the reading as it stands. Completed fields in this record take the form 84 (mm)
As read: 42.6 (mm)
